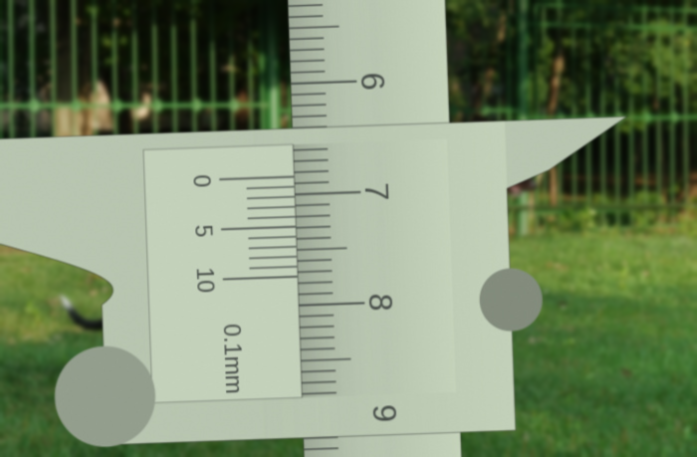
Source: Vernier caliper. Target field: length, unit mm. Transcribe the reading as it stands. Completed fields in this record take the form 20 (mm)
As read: 68.4 (mm)
